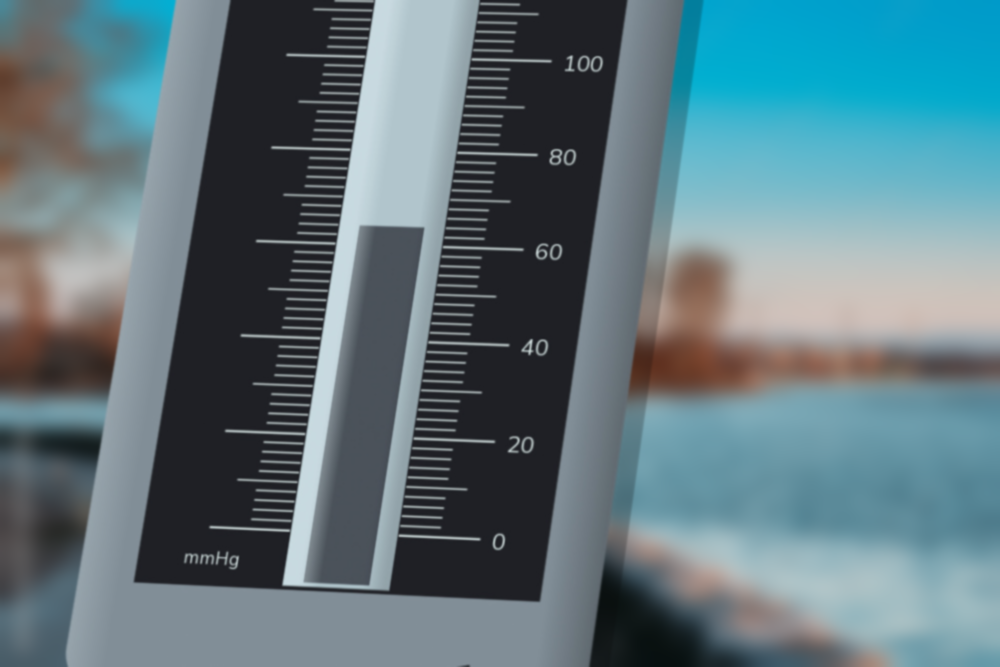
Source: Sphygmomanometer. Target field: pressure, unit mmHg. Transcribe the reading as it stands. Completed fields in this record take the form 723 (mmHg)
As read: 64 (mmHg)
